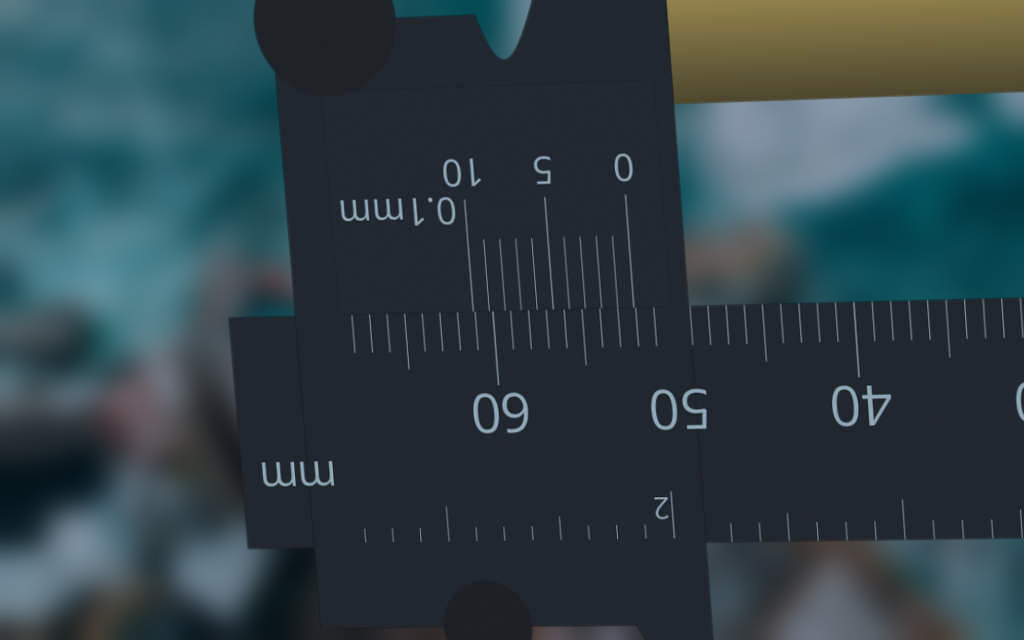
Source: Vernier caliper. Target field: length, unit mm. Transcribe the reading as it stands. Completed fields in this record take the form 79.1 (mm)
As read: 52.1 (mm)
